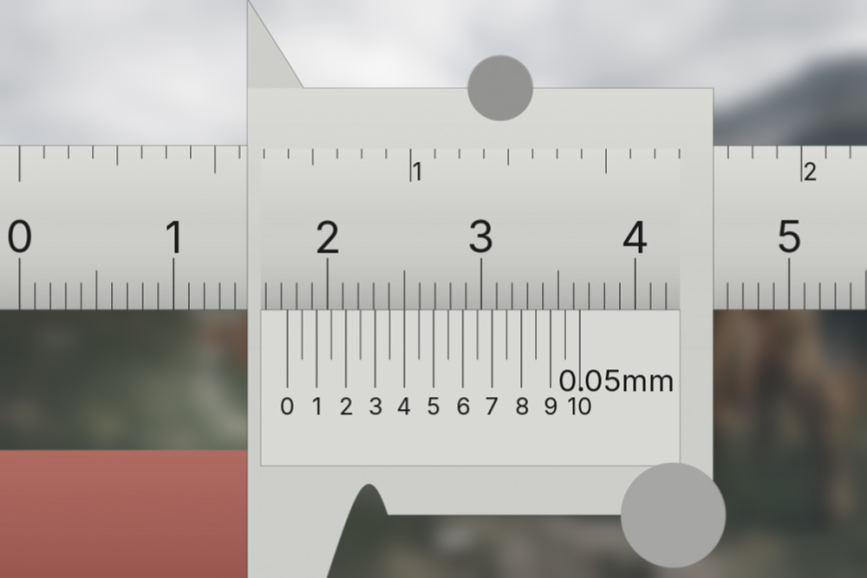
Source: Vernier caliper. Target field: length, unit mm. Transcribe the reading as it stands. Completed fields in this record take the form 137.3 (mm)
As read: 17.4 (mm)
